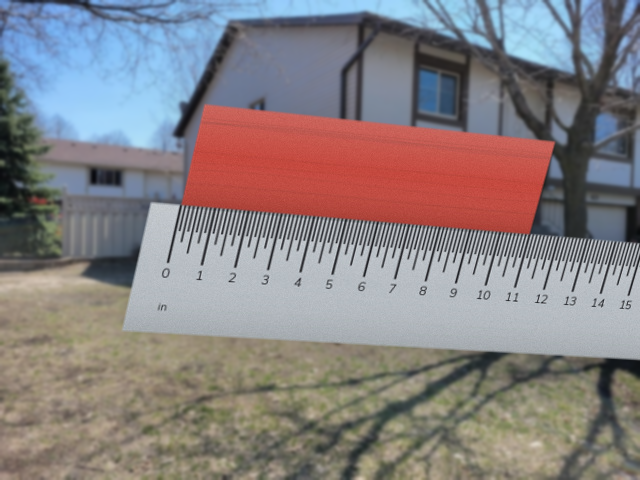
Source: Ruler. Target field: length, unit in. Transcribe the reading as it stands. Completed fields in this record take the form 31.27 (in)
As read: 11 (in)
